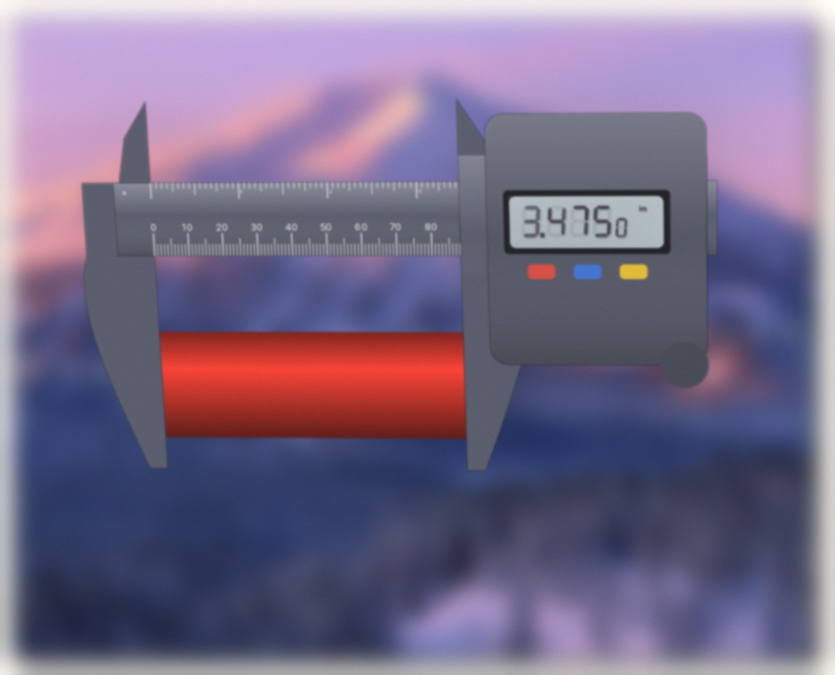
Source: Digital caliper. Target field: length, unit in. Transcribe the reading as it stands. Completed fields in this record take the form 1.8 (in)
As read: 3.4750 (in)
